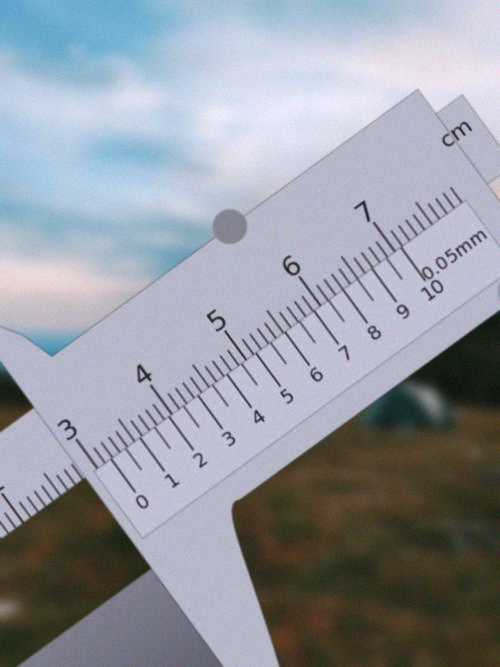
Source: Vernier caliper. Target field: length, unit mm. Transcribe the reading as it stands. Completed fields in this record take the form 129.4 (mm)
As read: 31.8 (mm)
